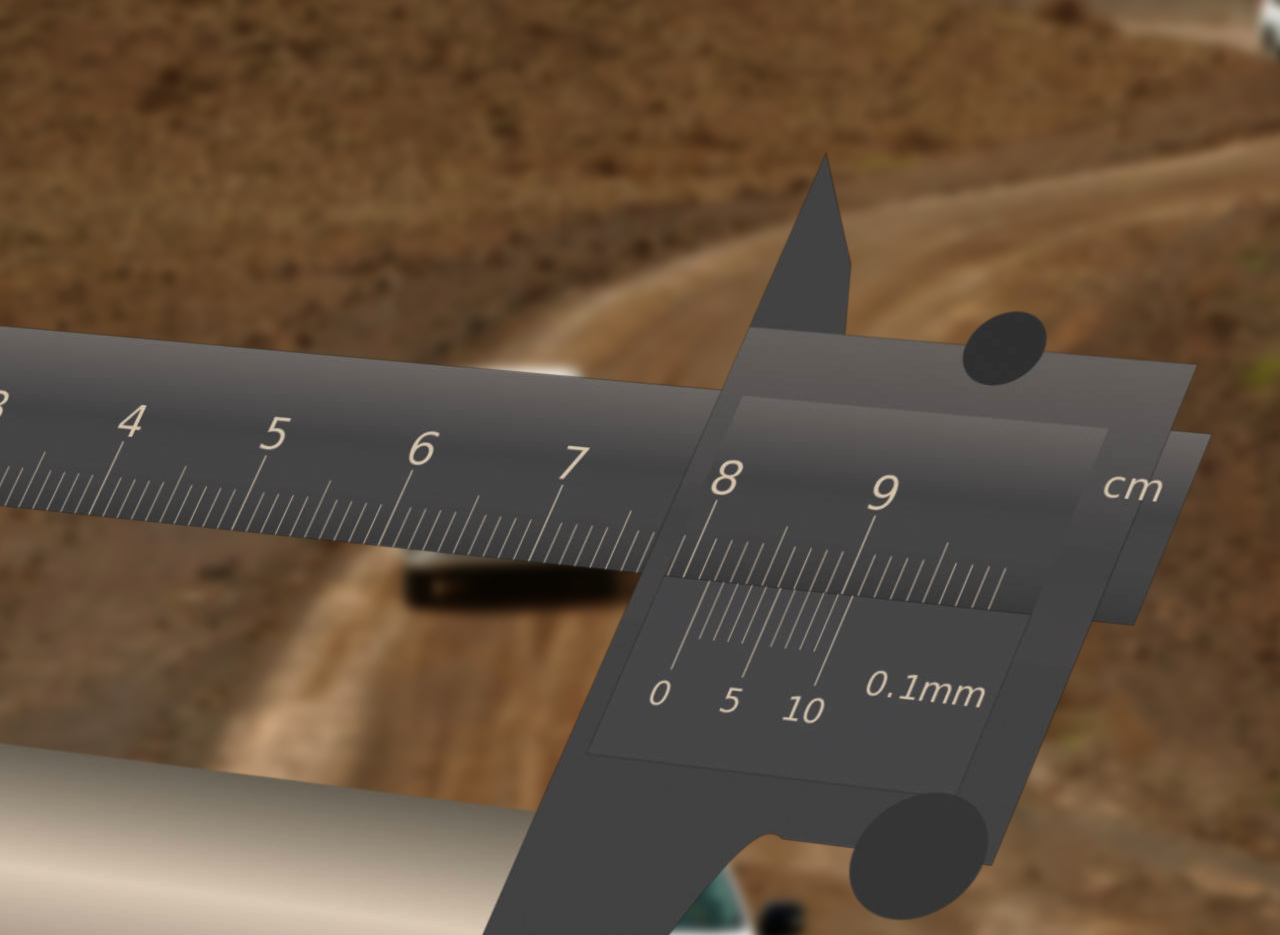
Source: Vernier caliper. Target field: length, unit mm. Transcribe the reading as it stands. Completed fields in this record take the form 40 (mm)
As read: 81.7 (mm)
